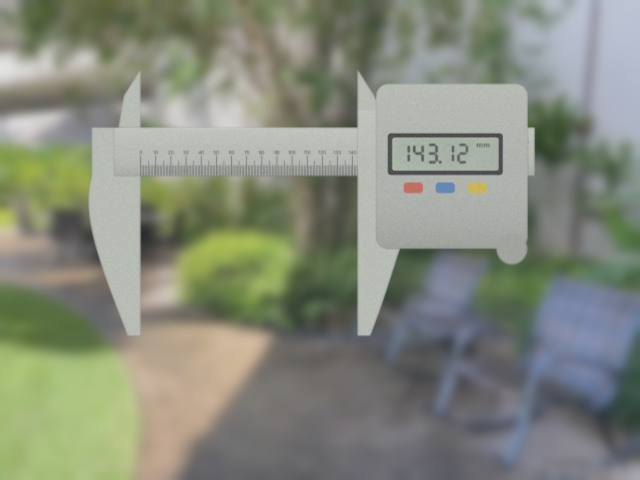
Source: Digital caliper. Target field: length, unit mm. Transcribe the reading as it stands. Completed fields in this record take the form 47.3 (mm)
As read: 143.12 (mm)
